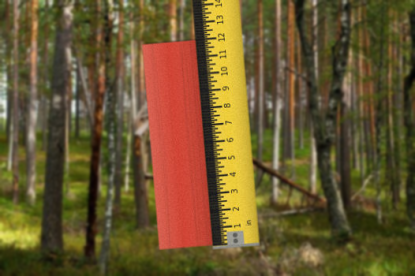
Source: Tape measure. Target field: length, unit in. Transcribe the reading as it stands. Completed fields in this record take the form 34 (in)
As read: 12 (in)
